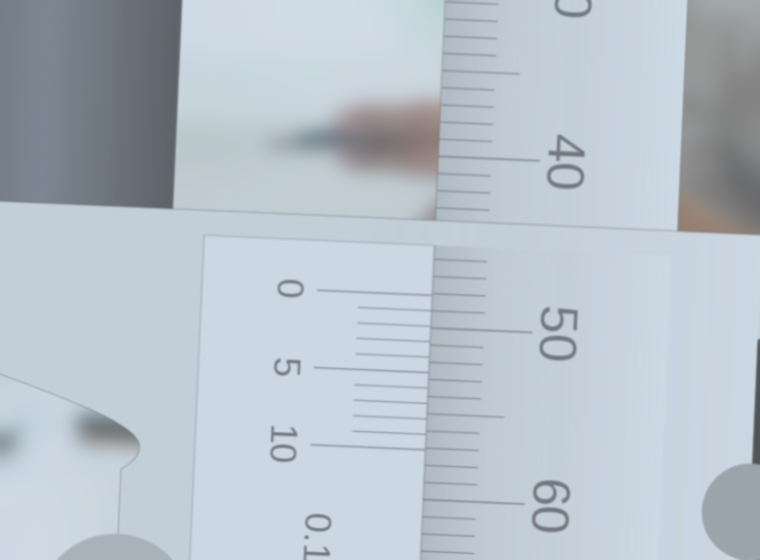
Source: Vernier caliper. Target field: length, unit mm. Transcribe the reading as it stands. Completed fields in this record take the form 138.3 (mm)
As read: 48.1 (mm)
